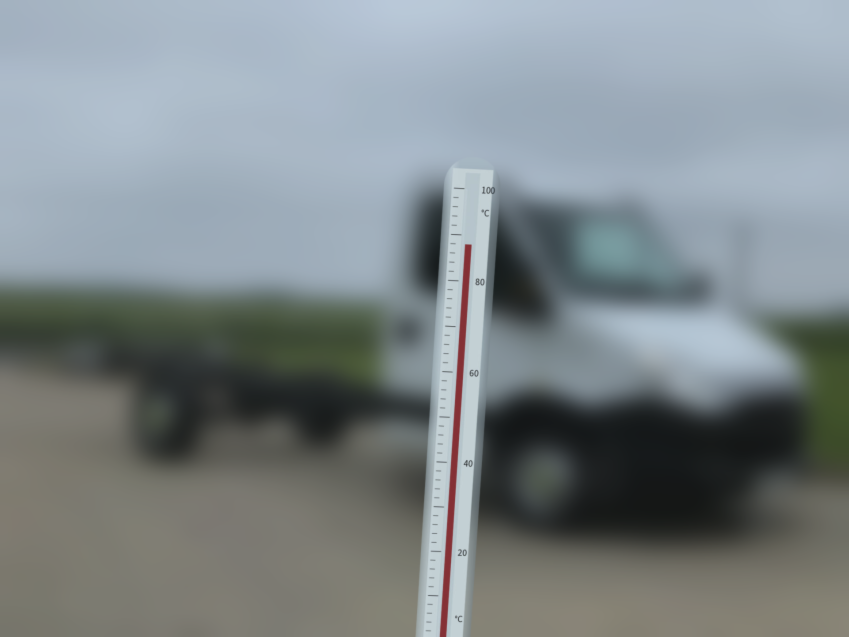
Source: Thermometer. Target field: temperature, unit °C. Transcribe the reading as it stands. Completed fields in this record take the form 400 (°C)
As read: 88 (°C)
